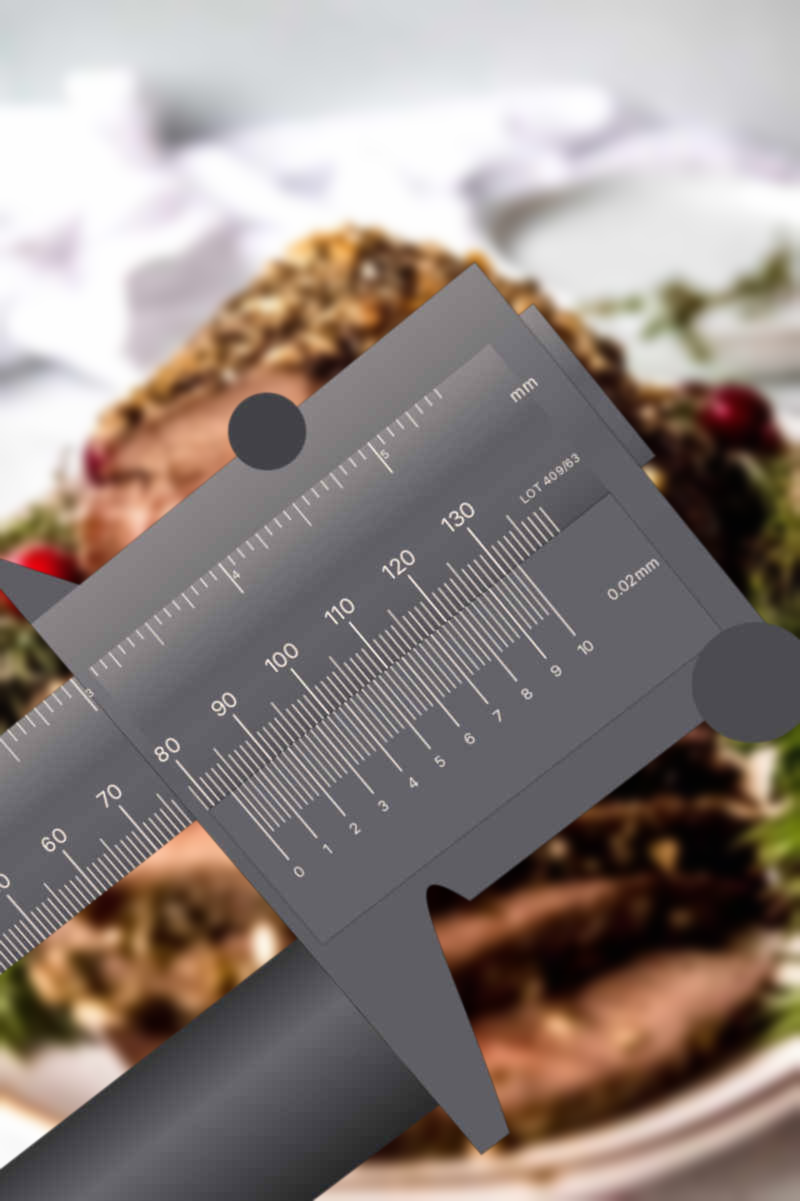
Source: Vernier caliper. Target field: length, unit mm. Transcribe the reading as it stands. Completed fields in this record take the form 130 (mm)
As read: 83.0 (mm)
